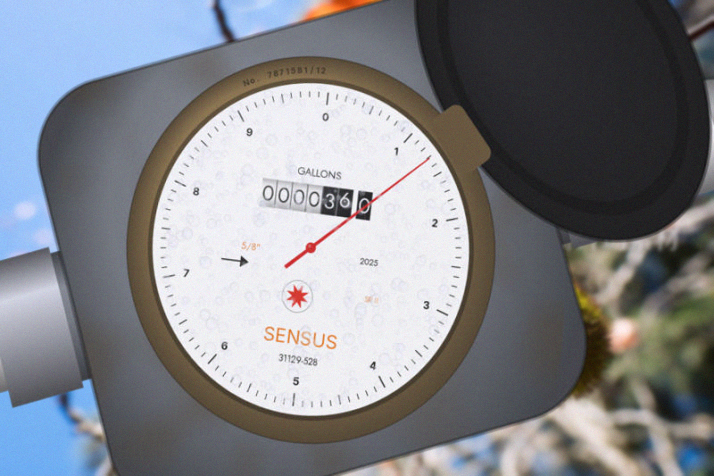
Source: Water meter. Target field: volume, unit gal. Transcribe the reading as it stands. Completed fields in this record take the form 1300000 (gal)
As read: 361.3 (gal)
